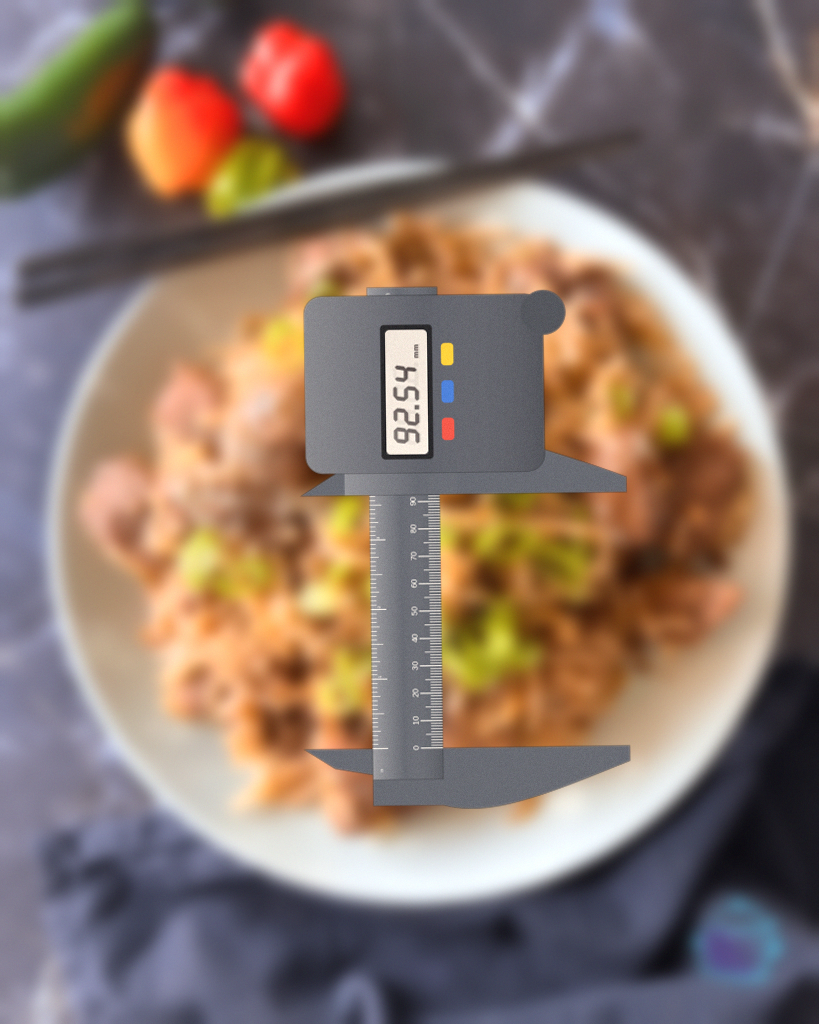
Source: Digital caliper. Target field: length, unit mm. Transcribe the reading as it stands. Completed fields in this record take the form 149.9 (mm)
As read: 92.54 (mm)
